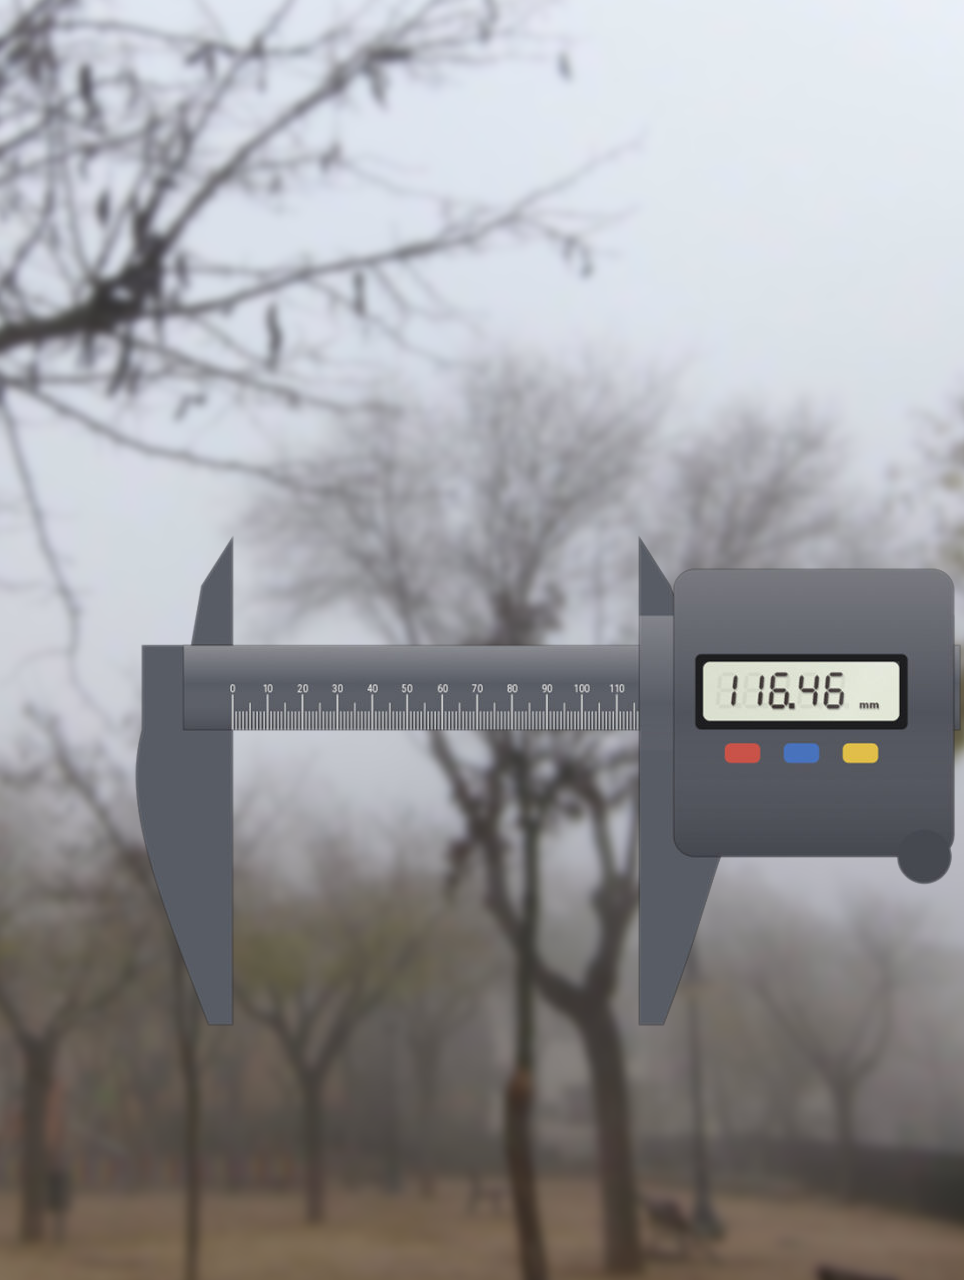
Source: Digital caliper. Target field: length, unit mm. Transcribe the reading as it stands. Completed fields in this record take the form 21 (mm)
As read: 116.46 (mm)
